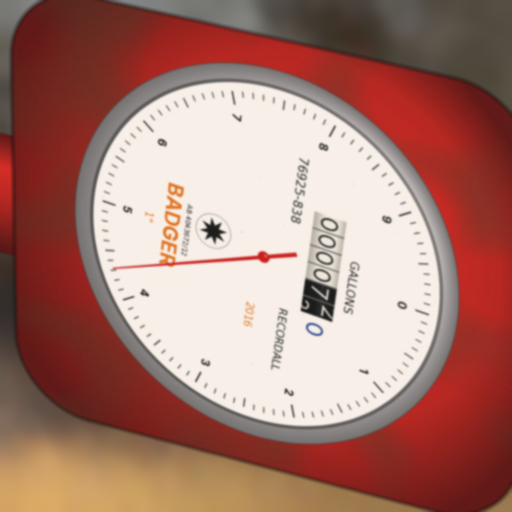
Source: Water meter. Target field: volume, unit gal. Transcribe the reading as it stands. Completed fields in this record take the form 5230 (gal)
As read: 724.3 (gal)
